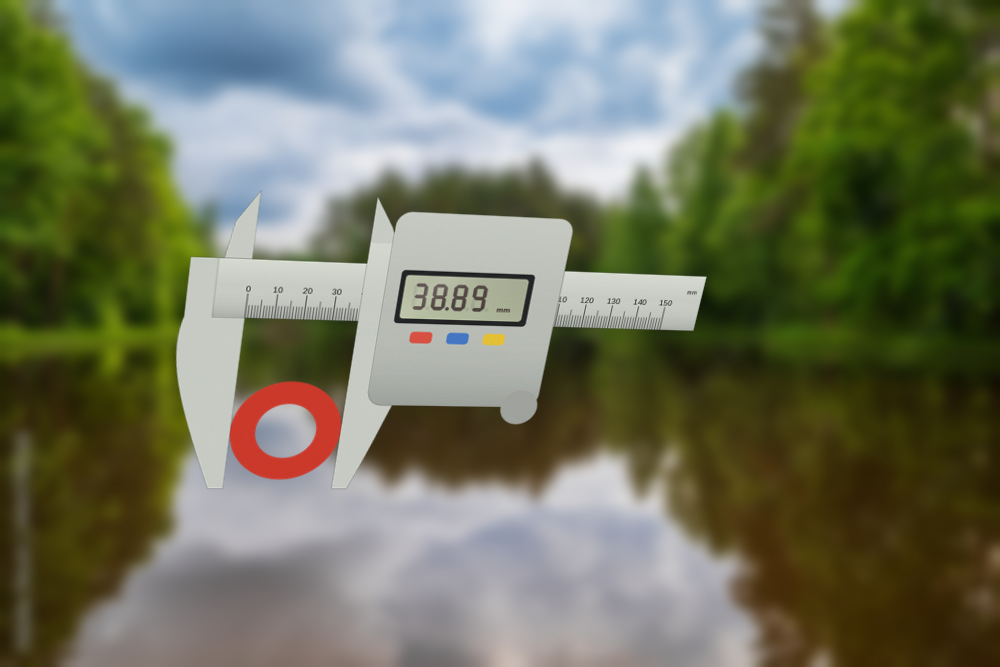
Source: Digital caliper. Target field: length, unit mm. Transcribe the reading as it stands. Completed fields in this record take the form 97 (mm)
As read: 38.89 (mm)
